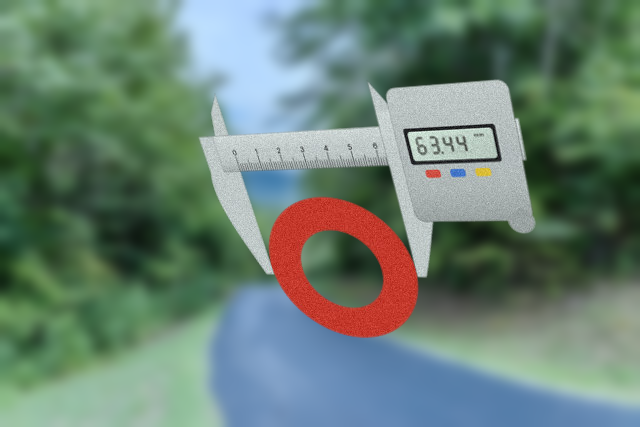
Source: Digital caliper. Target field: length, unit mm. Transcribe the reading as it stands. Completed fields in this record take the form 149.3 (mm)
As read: 63.44 (mm)
